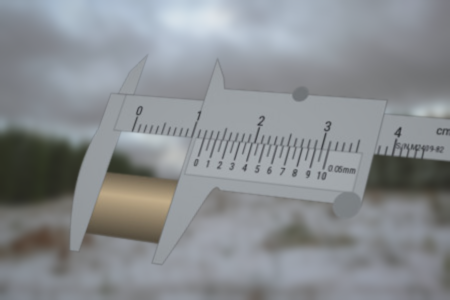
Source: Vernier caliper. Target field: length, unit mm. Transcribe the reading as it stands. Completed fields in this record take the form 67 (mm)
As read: 12.0 (mm)
